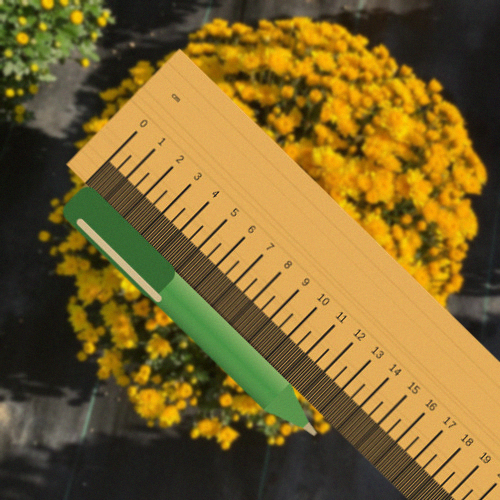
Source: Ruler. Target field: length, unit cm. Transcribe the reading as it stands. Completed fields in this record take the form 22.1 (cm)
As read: 13.5 (cm)
